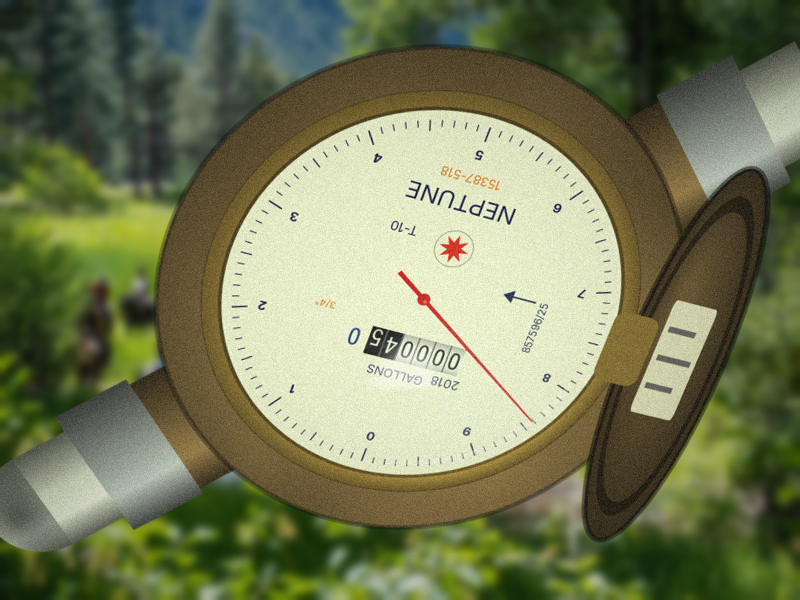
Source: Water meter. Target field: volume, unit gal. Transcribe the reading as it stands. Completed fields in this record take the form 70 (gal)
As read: 448.4 (gal)
